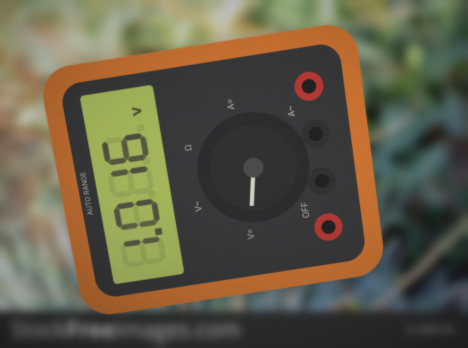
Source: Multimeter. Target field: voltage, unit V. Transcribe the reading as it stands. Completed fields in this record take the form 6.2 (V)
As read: 1.016 (V)
